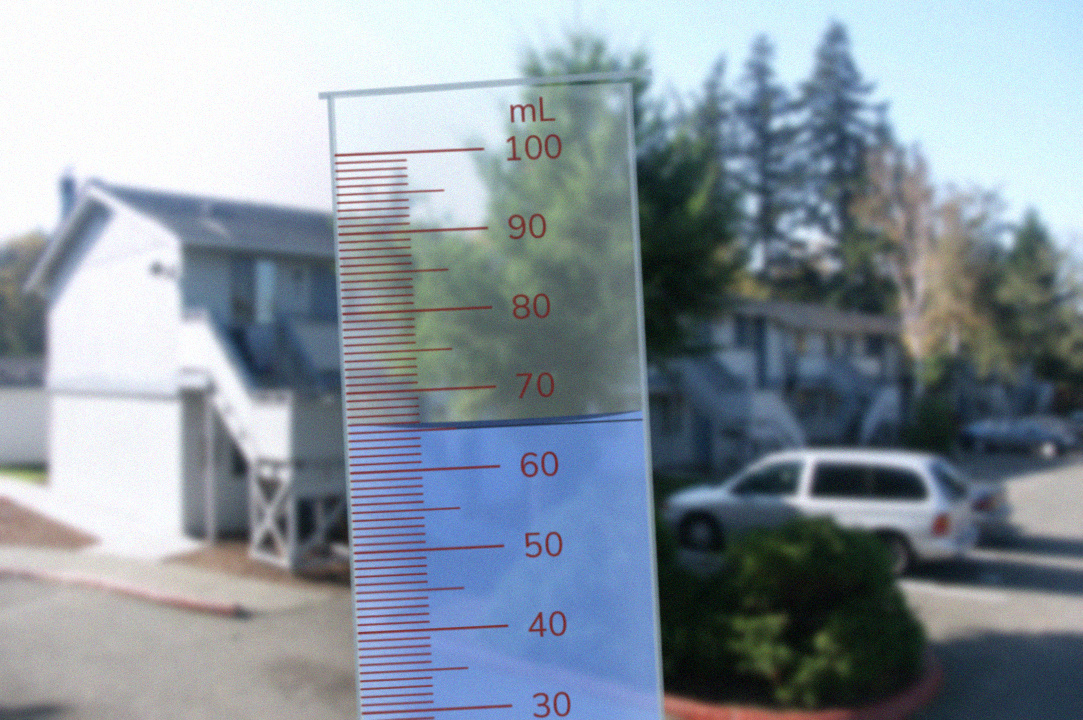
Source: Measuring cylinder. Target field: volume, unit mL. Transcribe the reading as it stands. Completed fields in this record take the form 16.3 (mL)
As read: 65 (mL)
